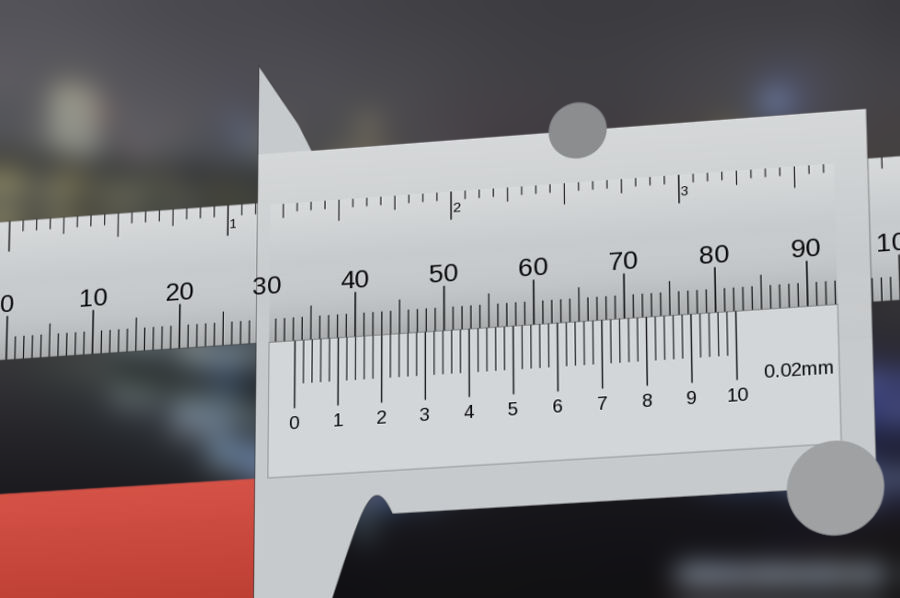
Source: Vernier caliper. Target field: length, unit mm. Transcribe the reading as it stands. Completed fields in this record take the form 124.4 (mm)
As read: 33.2 (mm)
